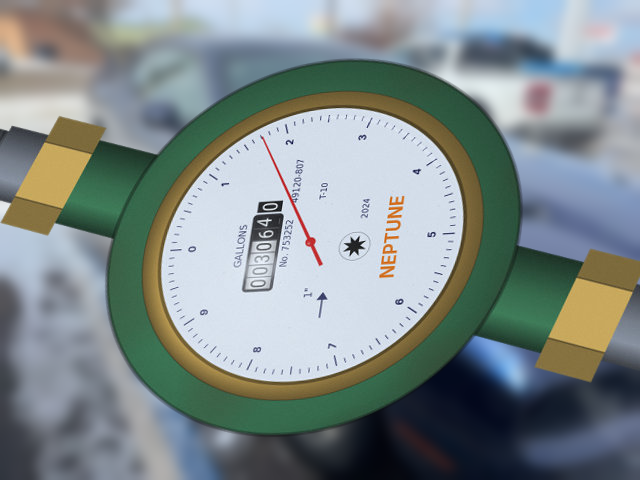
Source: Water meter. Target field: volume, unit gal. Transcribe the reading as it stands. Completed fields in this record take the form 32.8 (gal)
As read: 30641.7 (gal)
